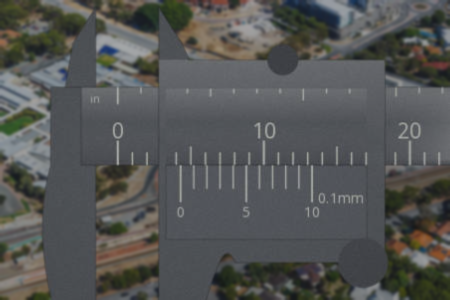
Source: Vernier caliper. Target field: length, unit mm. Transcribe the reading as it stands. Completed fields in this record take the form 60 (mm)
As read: 4.3 (mm)
